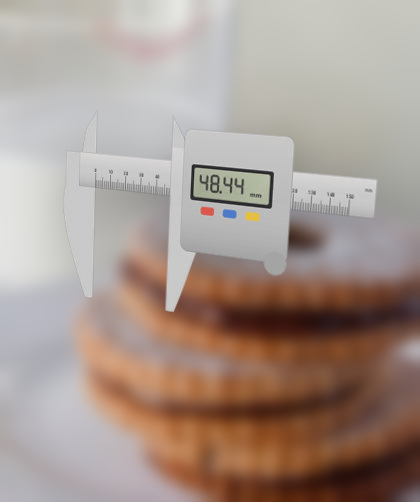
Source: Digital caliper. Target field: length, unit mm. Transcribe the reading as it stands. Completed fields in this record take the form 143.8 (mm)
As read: 48.44 (mm)
